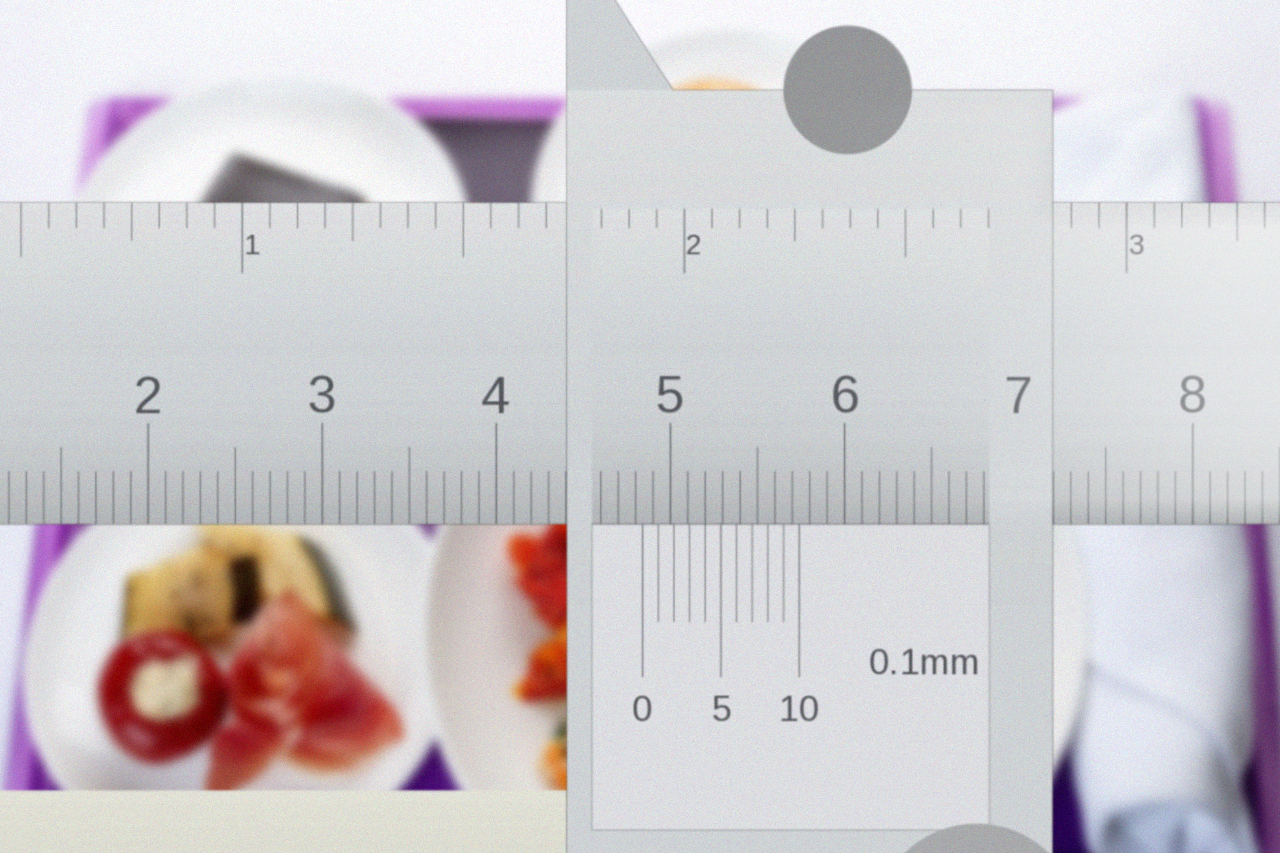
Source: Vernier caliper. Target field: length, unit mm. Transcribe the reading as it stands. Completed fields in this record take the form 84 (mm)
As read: 48.4 (mm)
